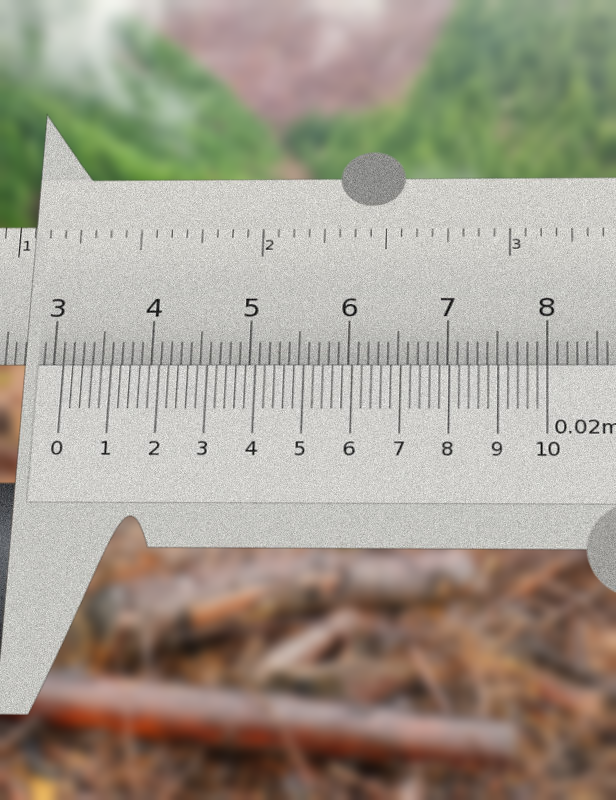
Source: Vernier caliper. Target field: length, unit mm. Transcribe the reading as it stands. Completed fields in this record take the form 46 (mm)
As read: 31.0 (mm)
